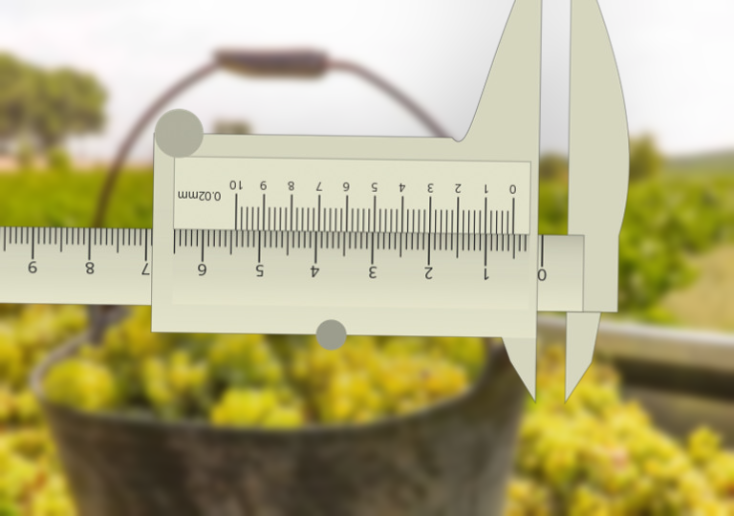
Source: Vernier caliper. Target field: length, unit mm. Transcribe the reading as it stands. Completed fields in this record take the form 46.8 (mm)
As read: 5.2 (mm)
